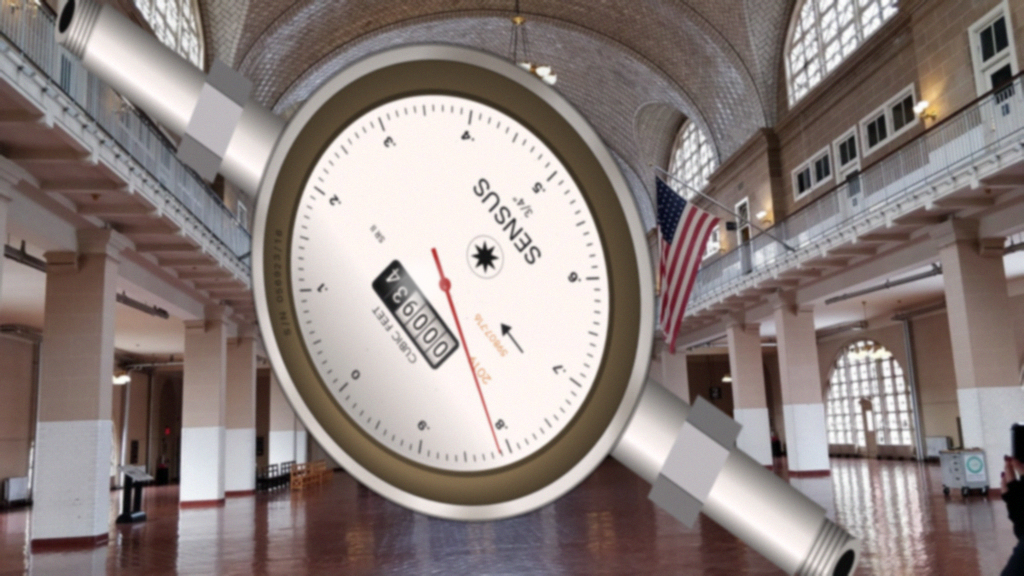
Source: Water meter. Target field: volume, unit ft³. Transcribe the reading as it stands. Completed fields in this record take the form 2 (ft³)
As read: 933.81 (ft³)
